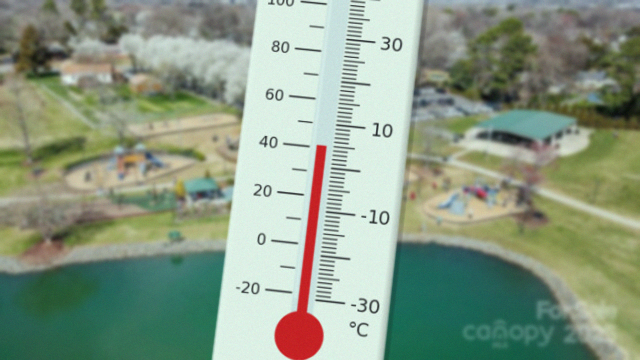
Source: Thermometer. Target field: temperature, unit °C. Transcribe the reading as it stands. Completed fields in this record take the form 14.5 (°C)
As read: 5 (°C)
